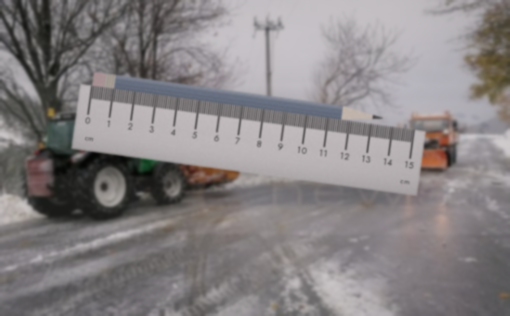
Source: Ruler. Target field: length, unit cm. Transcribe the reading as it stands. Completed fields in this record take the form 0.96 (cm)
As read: 13.5 (cm)
